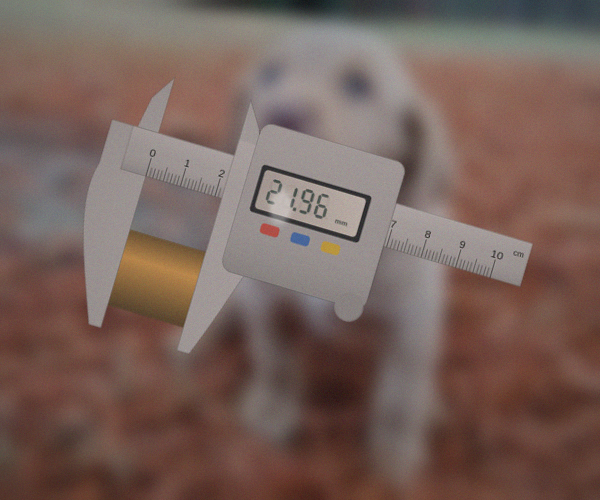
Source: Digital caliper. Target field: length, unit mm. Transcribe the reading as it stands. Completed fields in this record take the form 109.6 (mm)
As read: 21.96 (mm)
